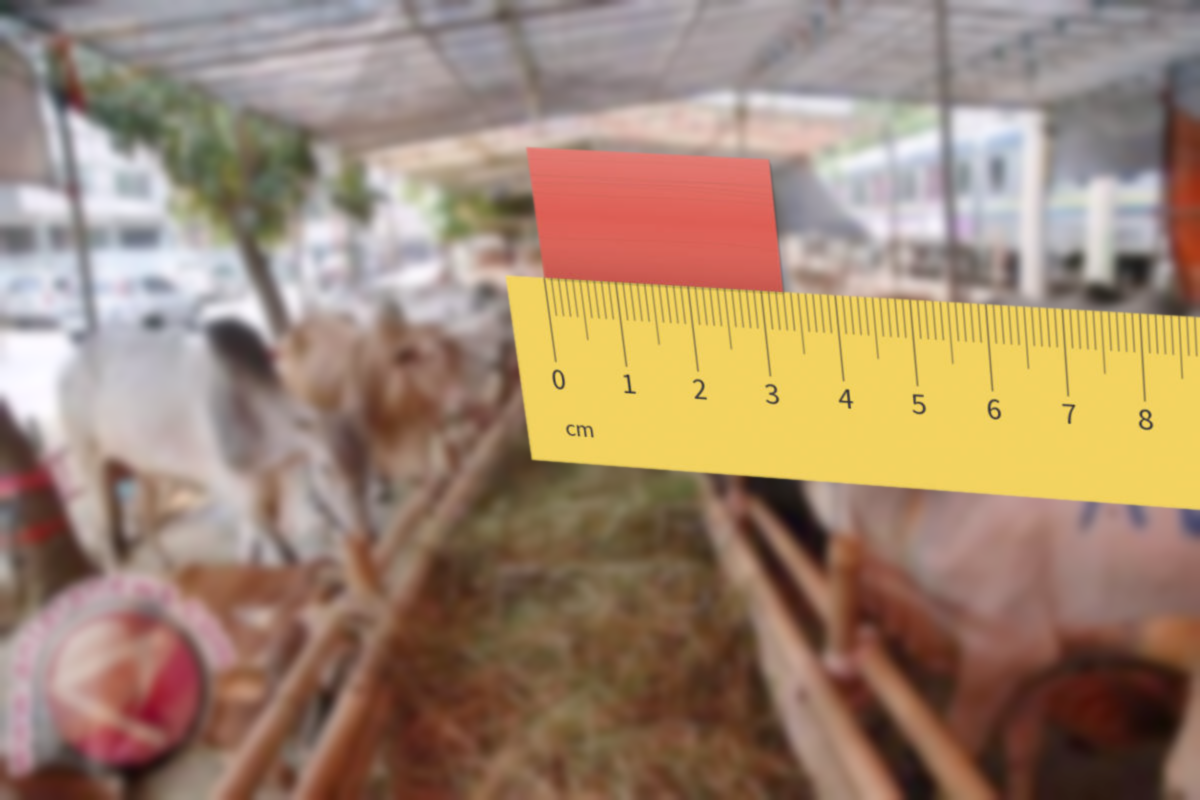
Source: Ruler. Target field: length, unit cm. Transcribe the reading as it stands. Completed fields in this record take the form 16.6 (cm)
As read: 3.3 (cm)
